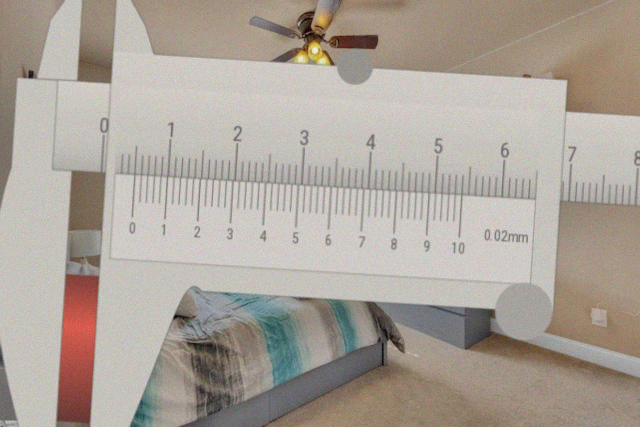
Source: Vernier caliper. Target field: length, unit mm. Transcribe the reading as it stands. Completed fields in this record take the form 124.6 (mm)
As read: 5.0 (mm)
